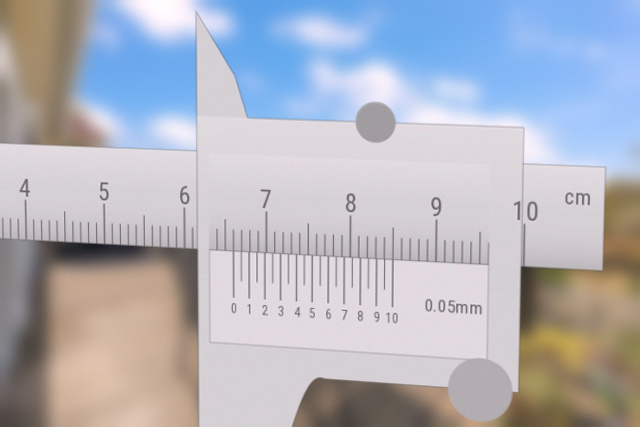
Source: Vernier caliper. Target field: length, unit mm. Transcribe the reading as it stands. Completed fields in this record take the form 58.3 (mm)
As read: 66.0 (mm)
